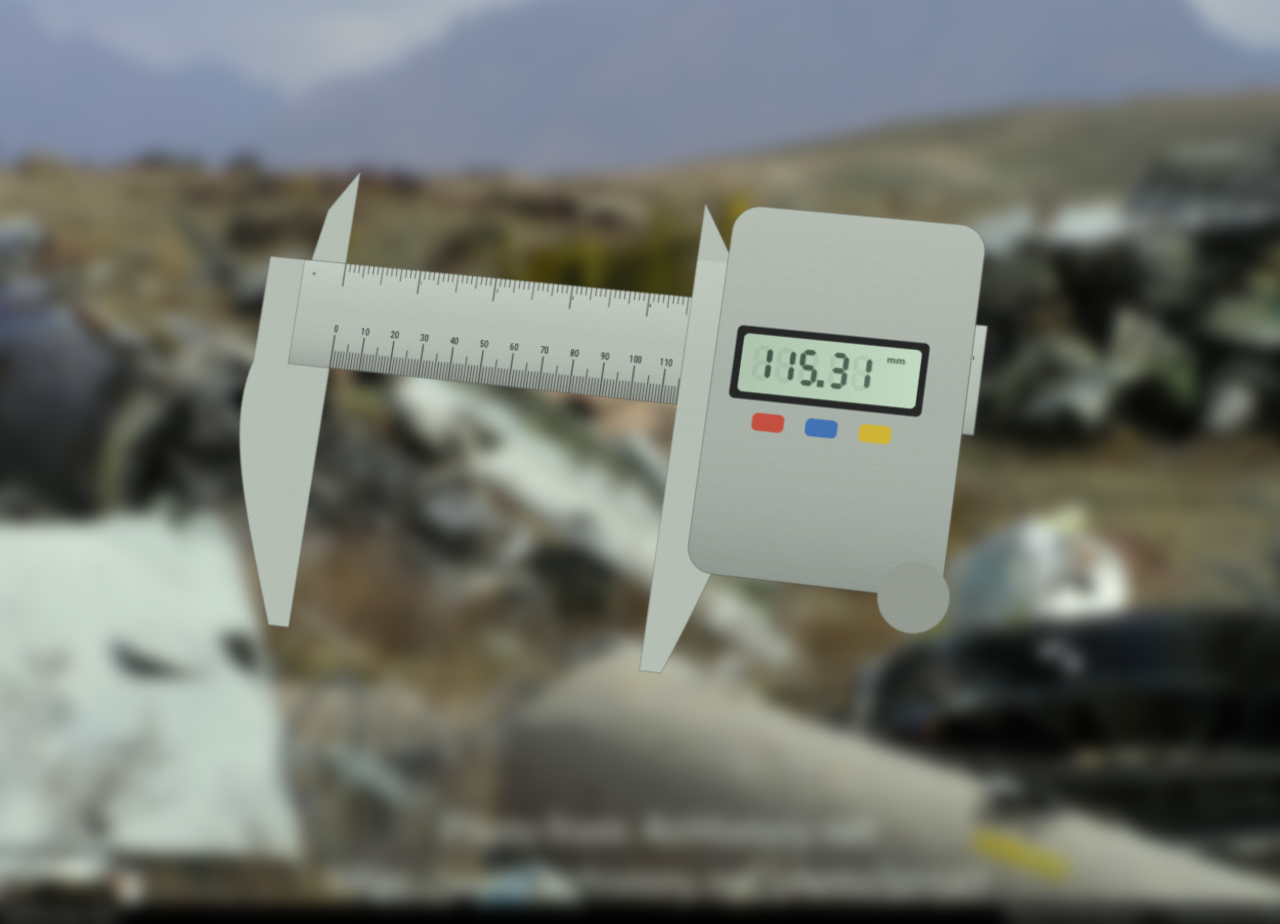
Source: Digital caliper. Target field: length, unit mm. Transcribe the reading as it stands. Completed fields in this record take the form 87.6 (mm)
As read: 115.31 (mm)
